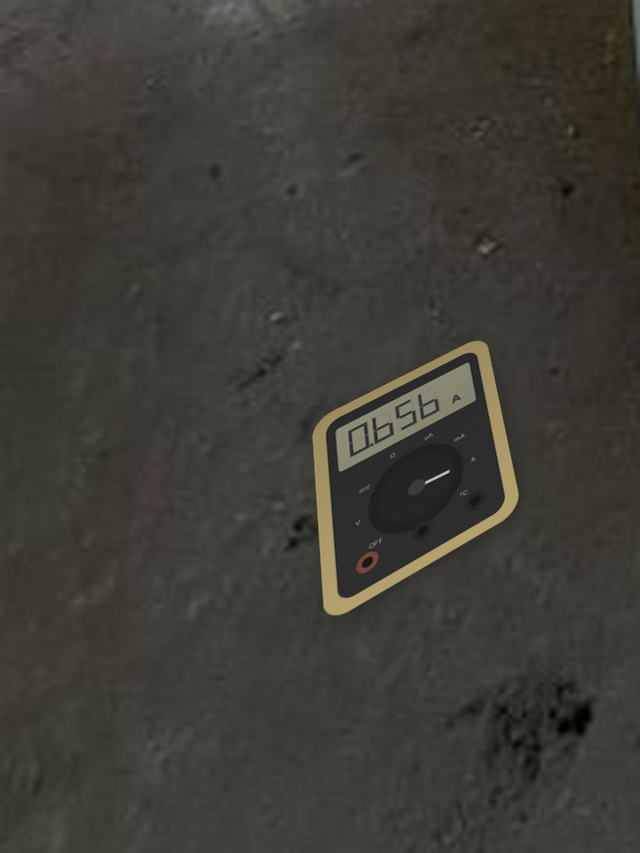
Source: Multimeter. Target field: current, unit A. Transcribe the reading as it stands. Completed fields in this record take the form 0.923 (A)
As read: 0.656 (A)
